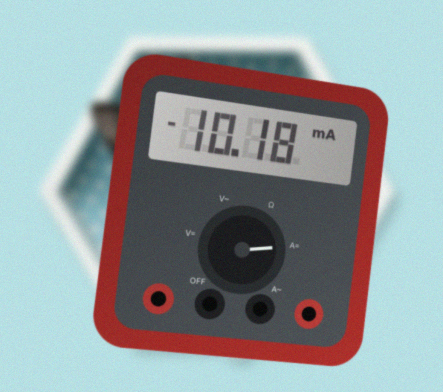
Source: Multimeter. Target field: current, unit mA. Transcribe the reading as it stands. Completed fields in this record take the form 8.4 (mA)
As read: -10.18 (mA)
